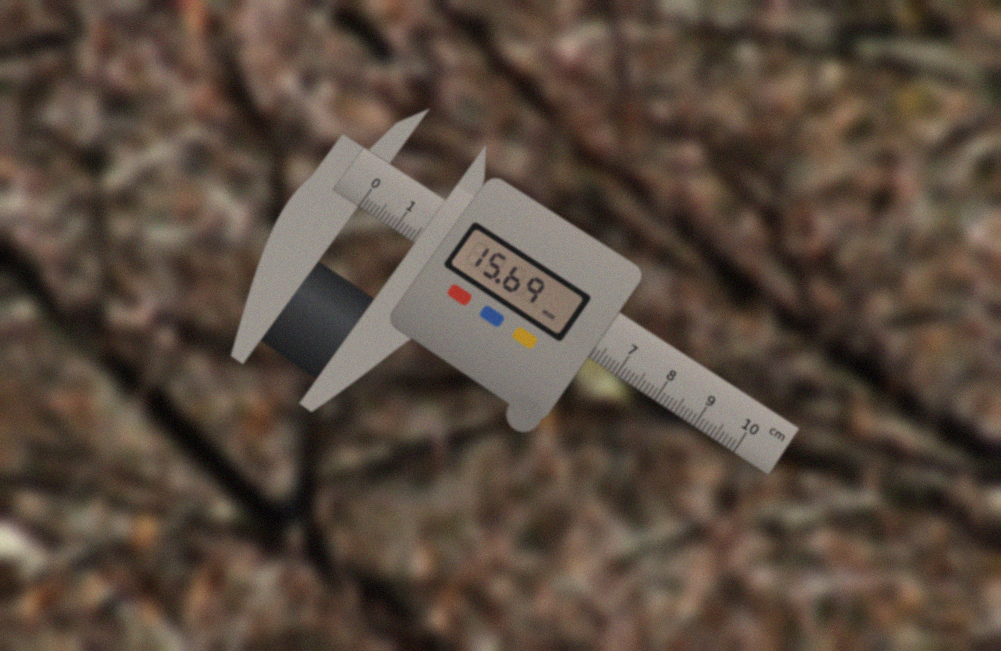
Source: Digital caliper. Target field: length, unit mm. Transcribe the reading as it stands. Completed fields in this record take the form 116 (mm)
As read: 15.69 (mm)
